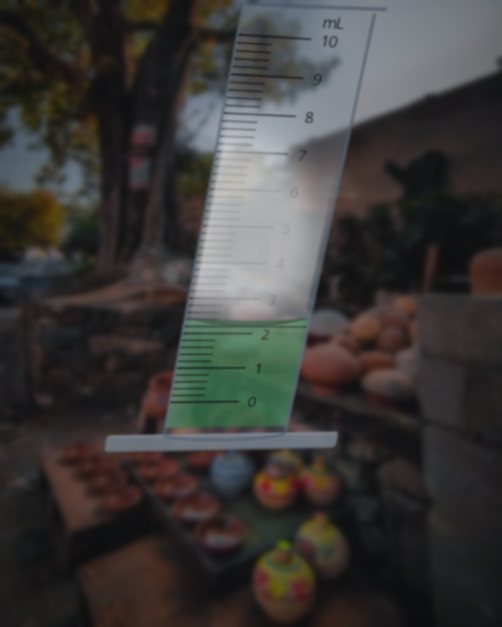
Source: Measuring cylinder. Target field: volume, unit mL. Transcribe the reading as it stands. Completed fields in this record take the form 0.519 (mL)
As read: 2.2 (mL)
